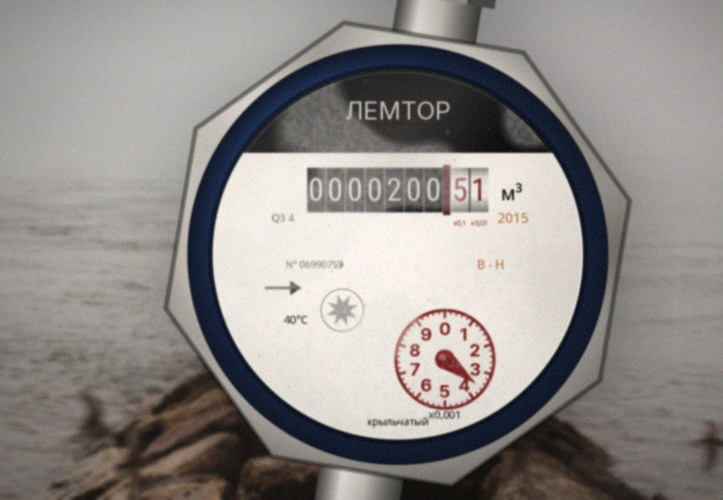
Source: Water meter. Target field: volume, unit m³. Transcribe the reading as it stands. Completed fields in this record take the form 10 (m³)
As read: 200.513 (m³)
